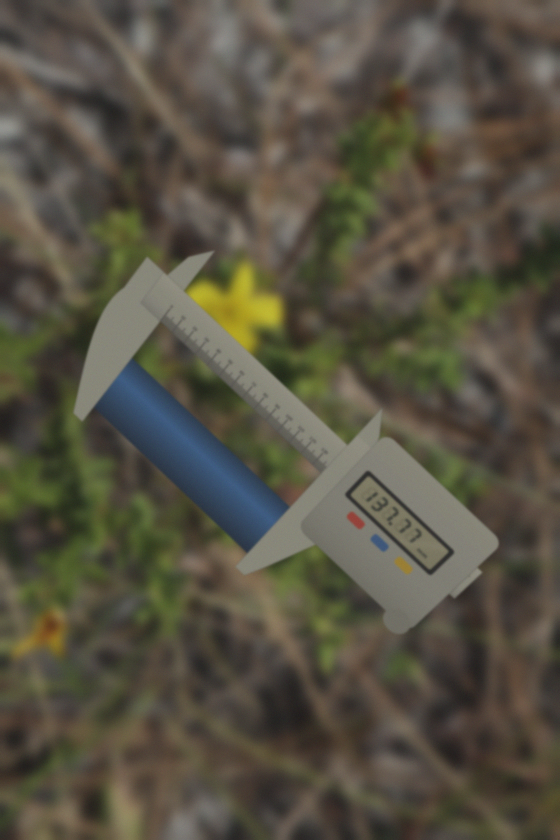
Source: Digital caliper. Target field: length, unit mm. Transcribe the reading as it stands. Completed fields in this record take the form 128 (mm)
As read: 137.77 (mm)
